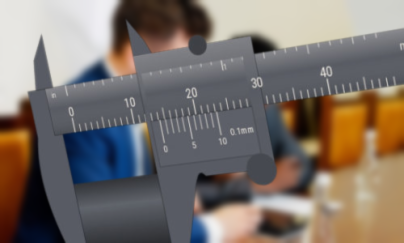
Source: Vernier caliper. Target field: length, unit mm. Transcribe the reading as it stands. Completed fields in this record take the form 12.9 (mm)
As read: 14.2 (mm)
